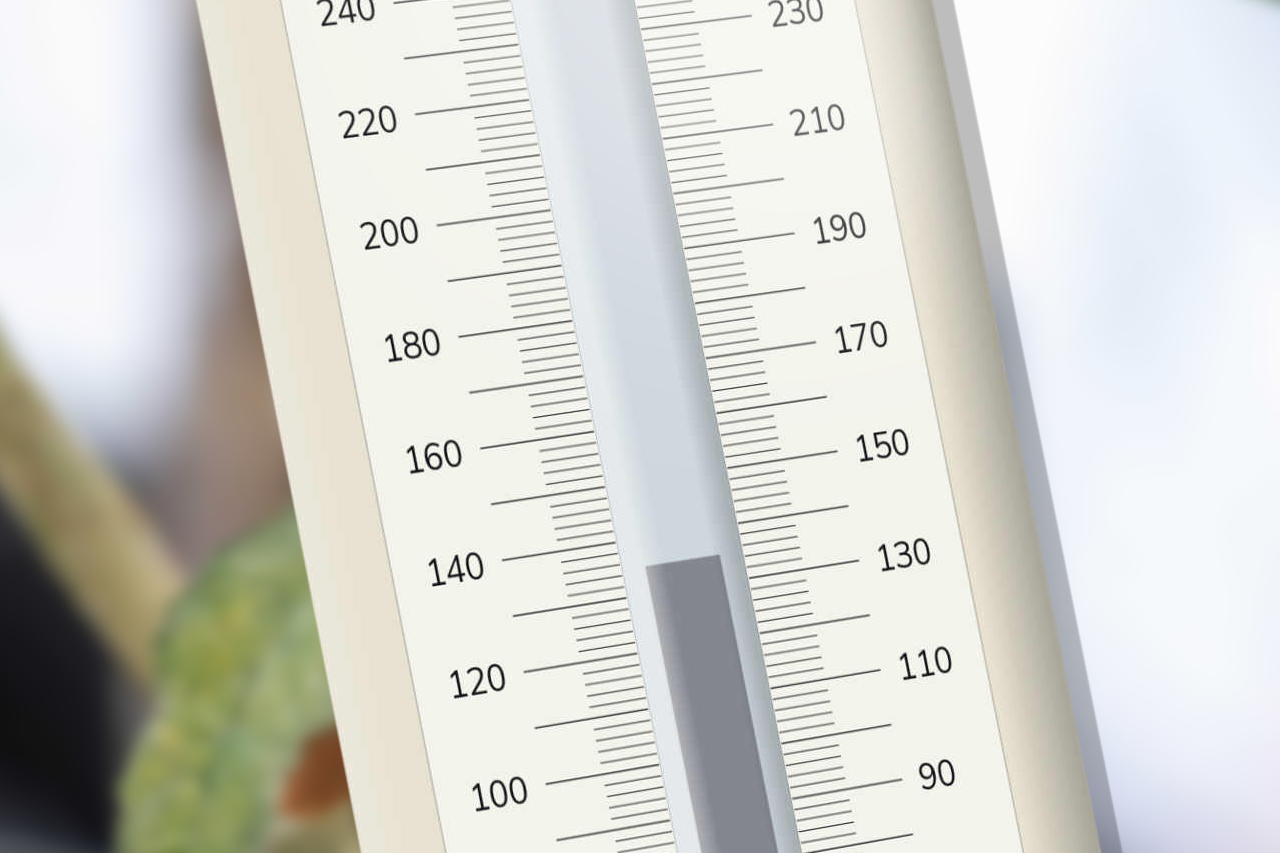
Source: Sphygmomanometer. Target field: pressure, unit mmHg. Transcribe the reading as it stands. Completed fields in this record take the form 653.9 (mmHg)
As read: 135 (mmHg)
